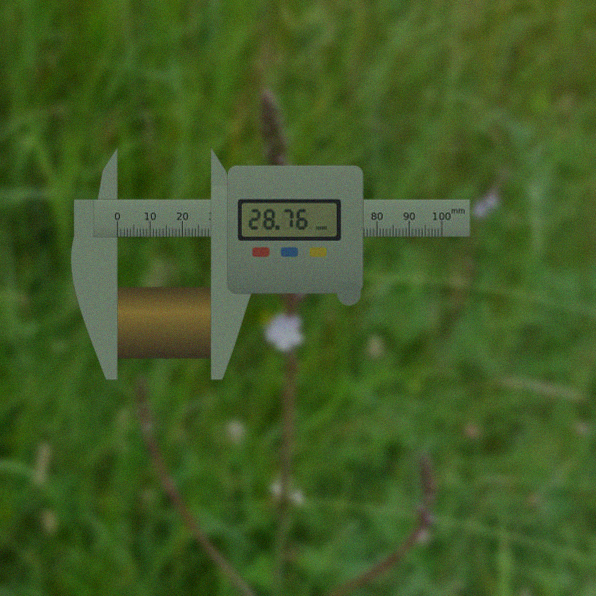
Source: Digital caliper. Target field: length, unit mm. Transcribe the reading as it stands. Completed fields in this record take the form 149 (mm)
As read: 28.76 (mm)
